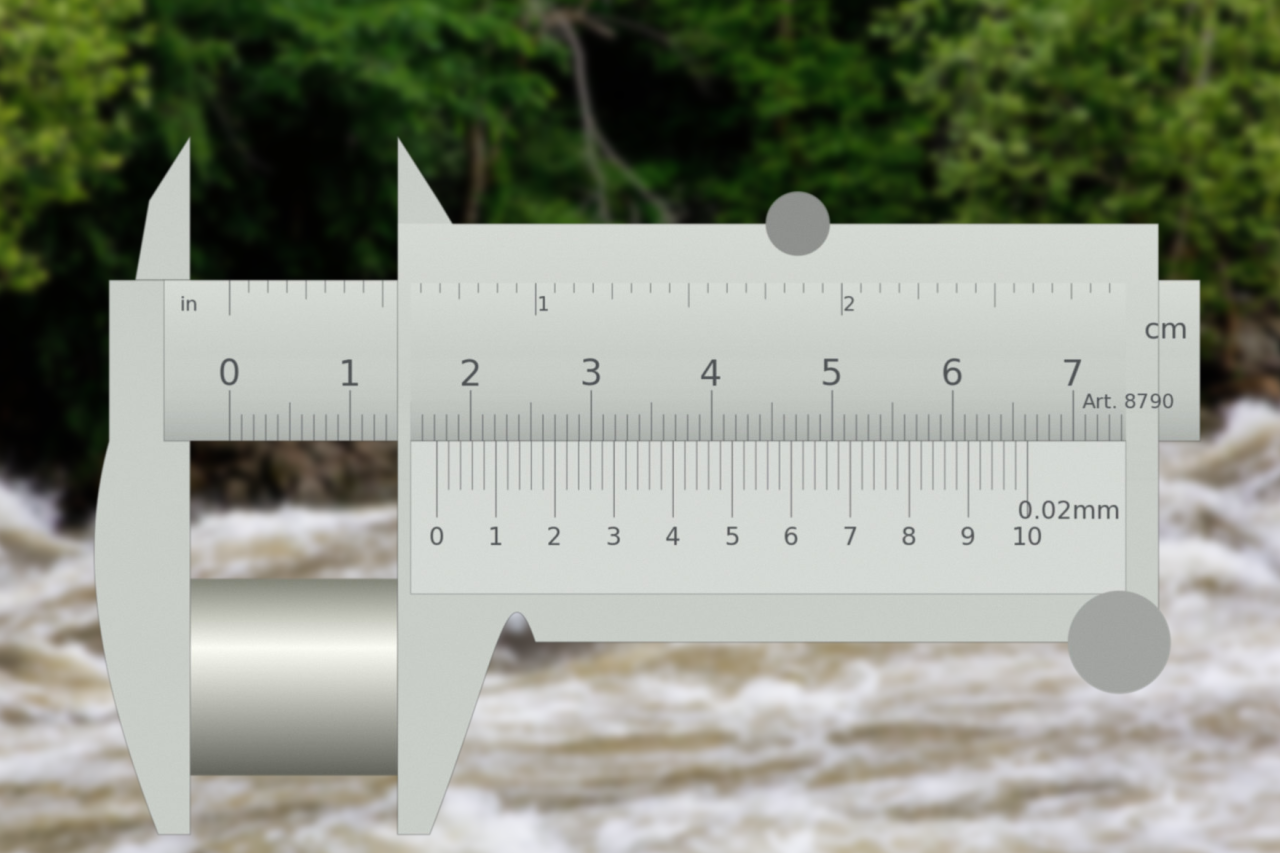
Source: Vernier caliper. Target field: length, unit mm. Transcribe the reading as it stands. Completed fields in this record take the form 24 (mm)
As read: 17.2 (mm)
